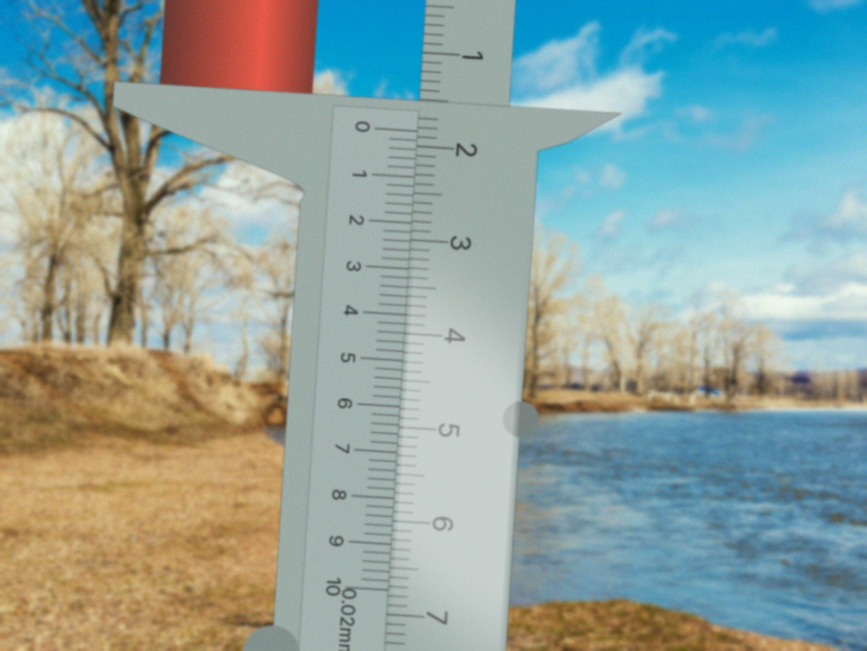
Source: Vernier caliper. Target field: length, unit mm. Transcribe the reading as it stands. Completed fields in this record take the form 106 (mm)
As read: 18.4 (mm)
